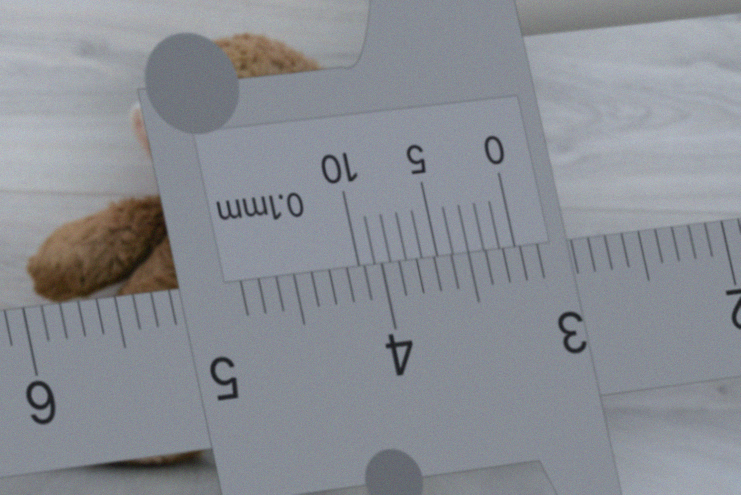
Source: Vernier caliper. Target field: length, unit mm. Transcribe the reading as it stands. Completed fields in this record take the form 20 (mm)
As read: 32.3 (mm)
